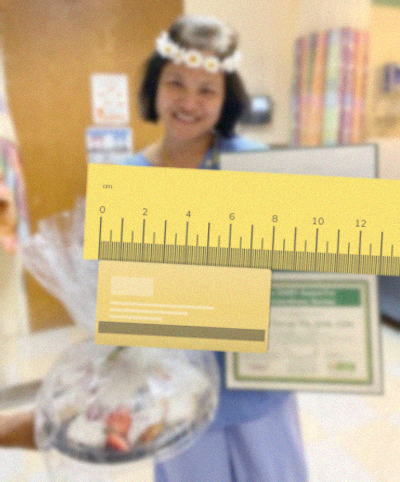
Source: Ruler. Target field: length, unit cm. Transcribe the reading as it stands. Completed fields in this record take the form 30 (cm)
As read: 8 (cm)
